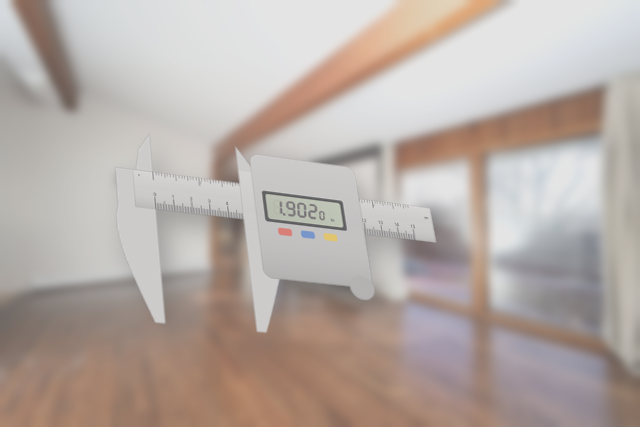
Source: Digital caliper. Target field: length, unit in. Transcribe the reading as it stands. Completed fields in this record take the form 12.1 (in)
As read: 1.9020 (in)
